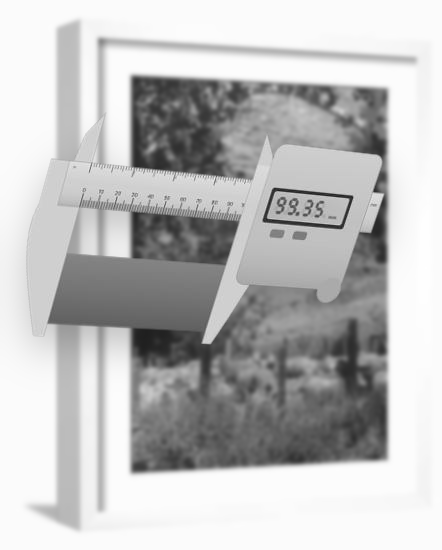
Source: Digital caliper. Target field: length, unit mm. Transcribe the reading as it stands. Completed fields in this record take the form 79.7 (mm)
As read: 99.35 (mm)
